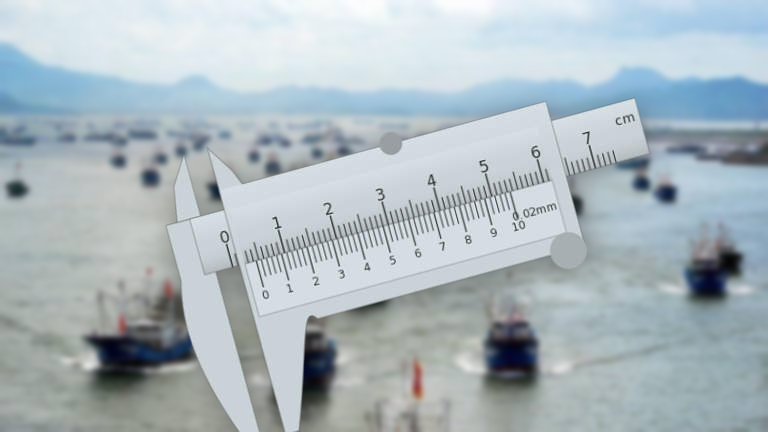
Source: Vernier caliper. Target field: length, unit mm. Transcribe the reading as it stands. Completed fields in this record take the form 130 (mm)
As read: 4.5 (mm)
